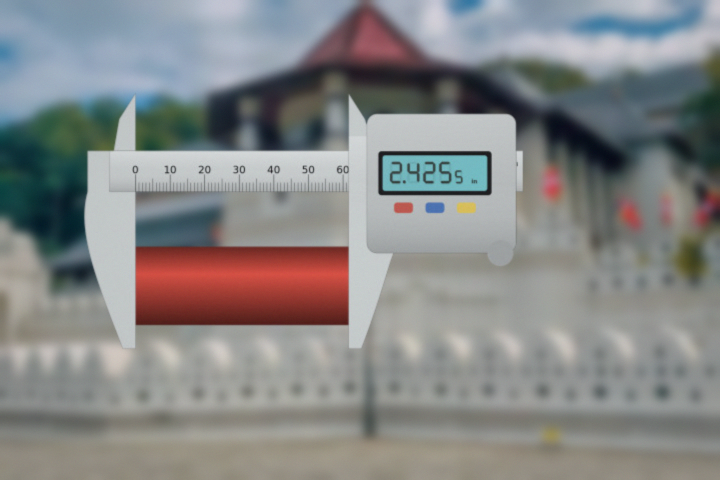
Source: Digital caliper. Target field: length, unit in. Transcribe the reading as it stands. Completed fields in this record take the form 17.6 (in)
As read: 2.4255 (in)
